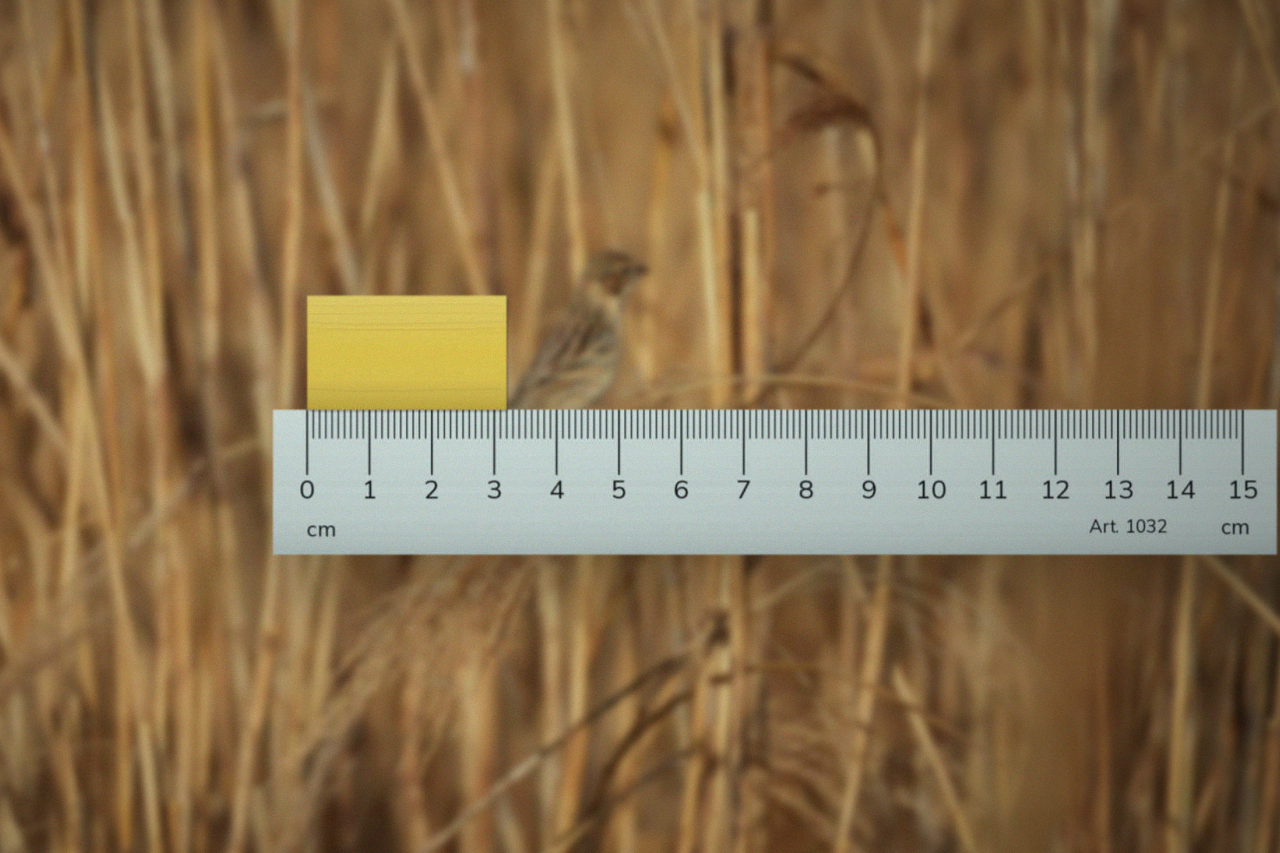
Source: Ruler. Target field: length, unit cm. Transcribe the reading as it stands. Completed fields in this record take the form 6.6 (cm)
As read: 3.2 (cm)
